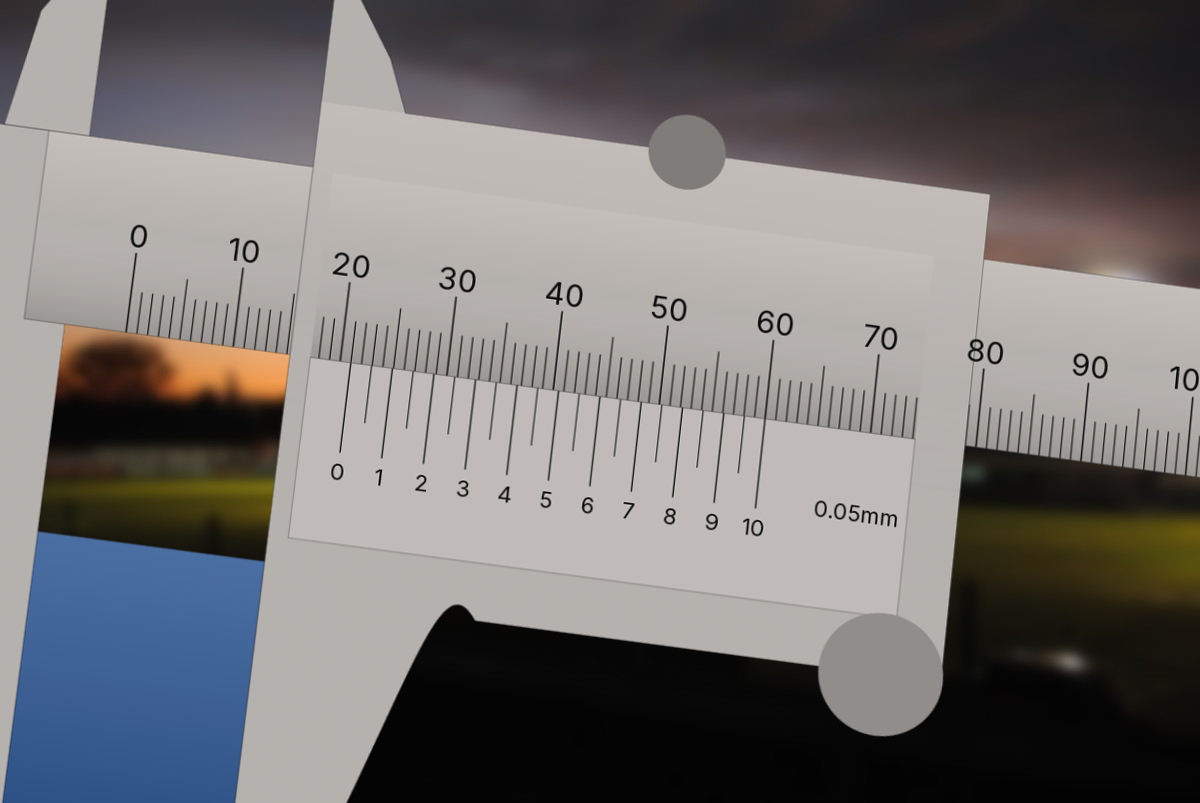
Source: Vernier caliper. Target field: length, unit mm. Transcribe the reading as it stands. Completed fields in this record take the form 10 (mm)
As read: 21.0 (mm)
